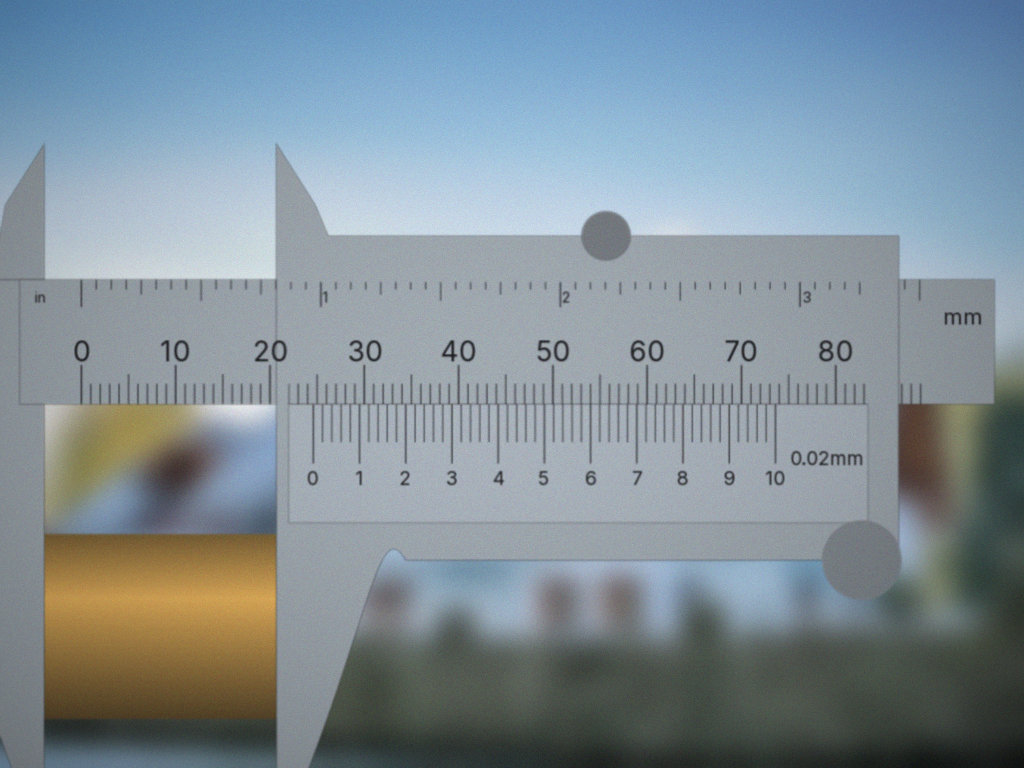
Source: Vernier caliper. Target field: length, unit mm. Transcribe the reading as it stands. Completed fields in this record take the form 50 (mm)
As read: 24.6 (mm)
